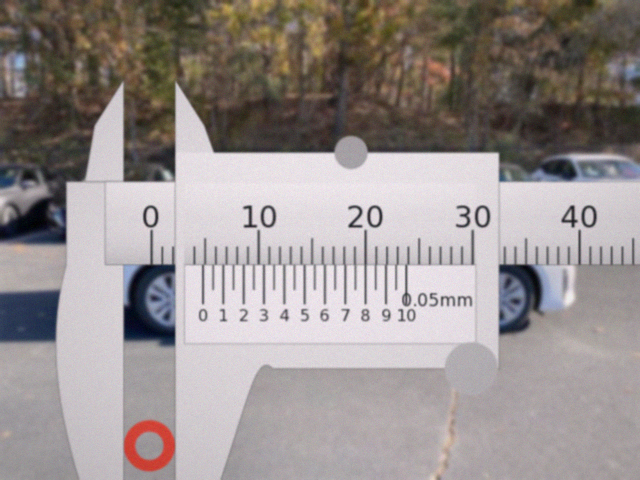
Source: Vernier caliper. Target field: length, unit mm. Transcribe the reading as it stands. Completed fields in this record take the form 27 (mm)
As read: 4.8 (mm)
